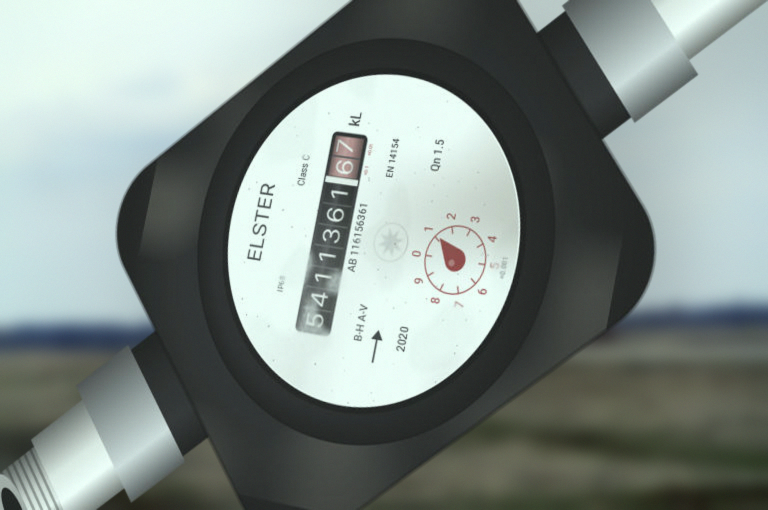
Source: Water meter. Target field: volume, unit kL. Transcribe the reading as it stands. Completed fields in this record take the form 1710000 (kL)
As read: 5411361.671 (kL)
